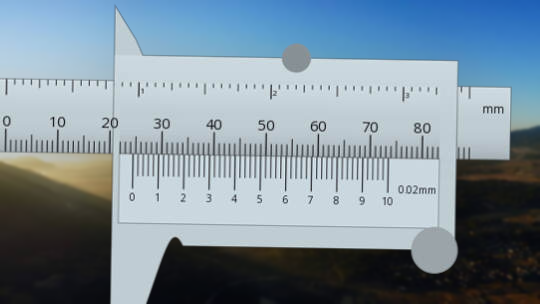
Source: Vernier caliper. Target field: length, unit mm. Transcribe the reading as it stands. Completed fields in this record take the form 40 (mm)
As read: 24.5 (mm)
